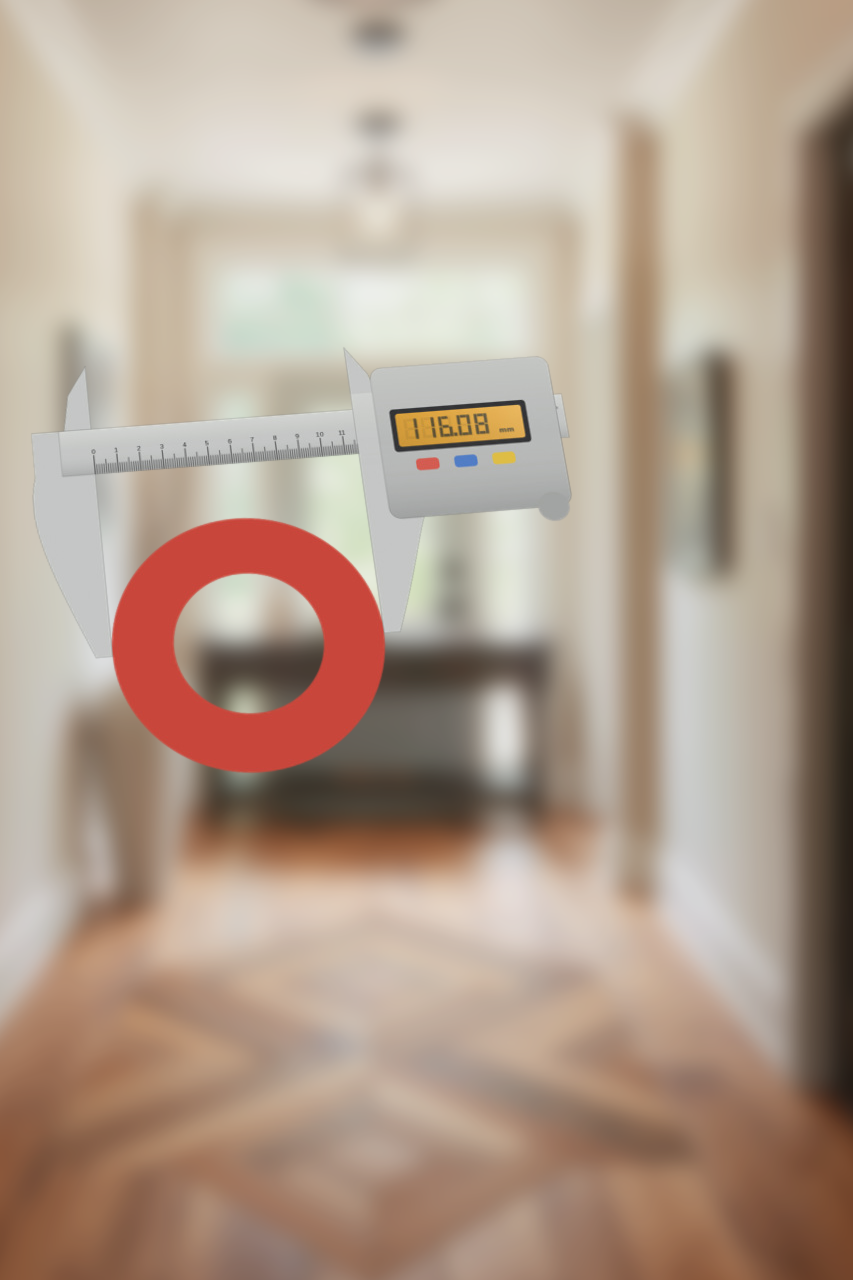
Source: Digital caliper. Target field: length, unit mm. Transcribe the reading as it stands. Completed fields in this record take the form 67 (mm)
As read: 116.08 (mm)
